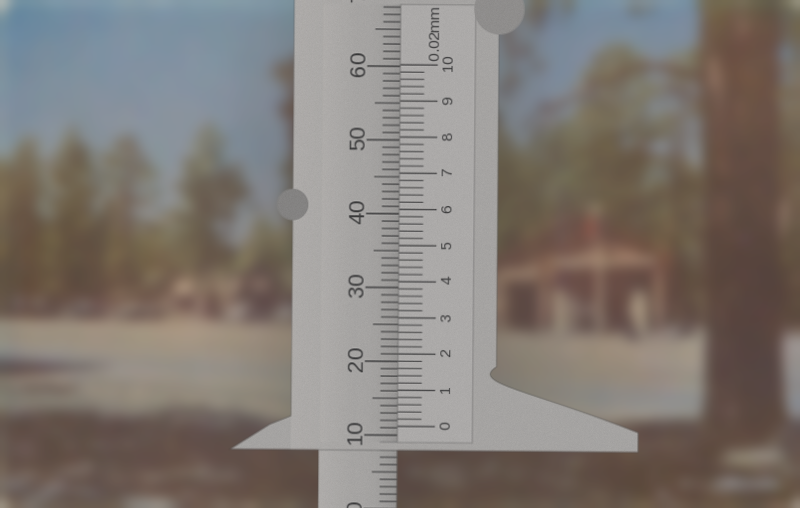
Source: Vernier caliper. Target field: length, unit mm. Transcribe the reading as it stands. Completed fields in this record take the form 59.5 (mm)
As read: 11.2 (mm)
